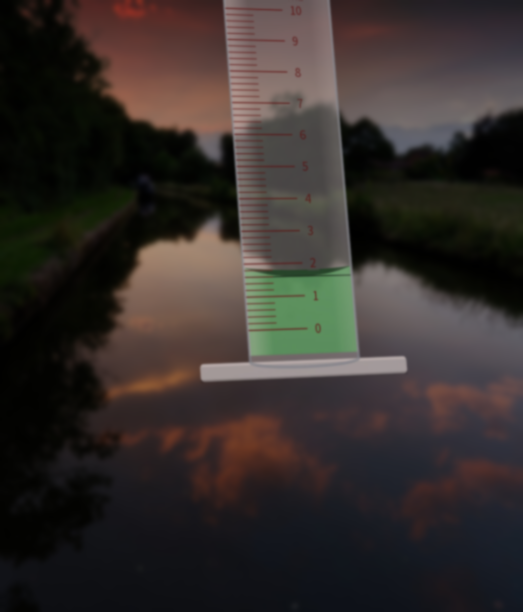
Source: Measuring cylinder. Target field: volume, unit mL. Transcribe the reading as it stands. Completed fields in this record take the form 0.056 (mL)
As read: 1.6 (mL)
